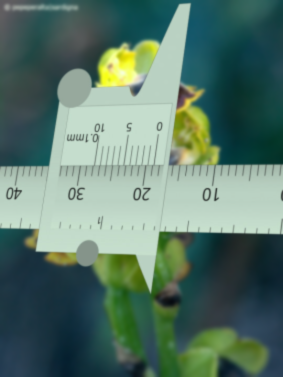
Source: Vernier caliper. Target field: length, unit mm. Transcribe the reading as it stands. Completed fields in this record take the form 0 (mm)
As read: 18.8 (mm)
